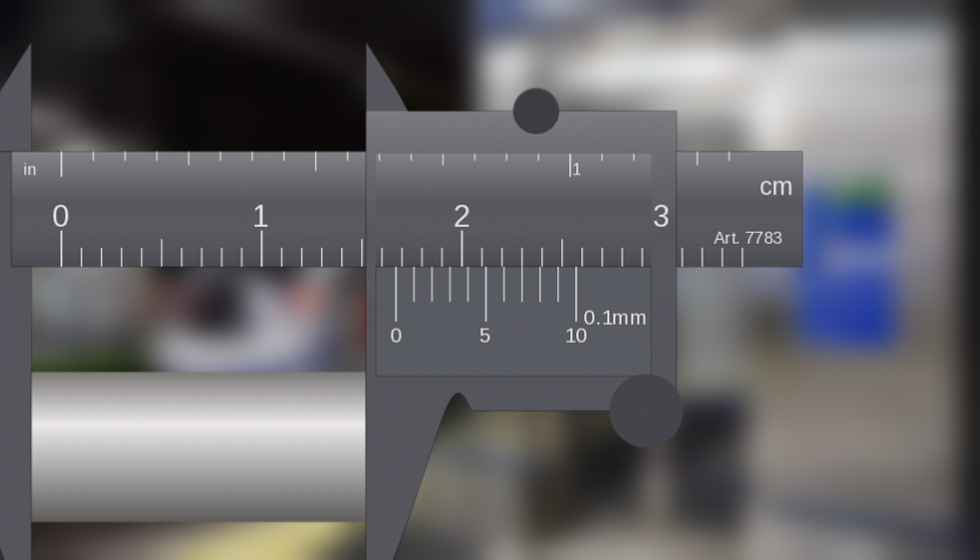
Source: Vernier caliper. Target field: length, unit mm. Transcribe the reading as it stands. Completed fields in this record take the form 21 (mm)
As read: 16.7 (mm)
